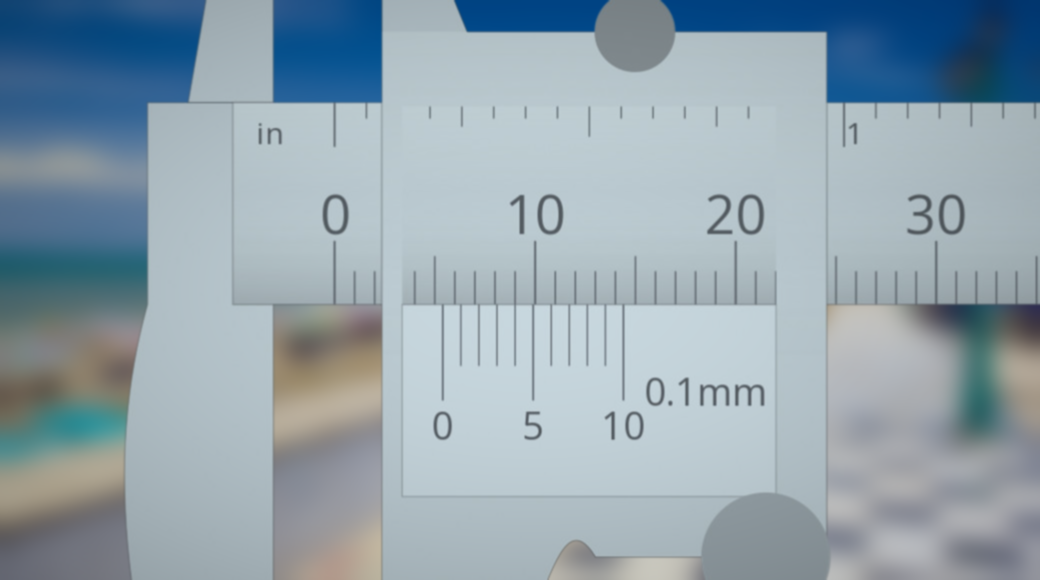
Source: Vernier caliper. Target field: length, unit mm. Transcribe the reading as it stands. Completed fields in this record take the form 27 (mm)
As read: 5.4 (mm)
